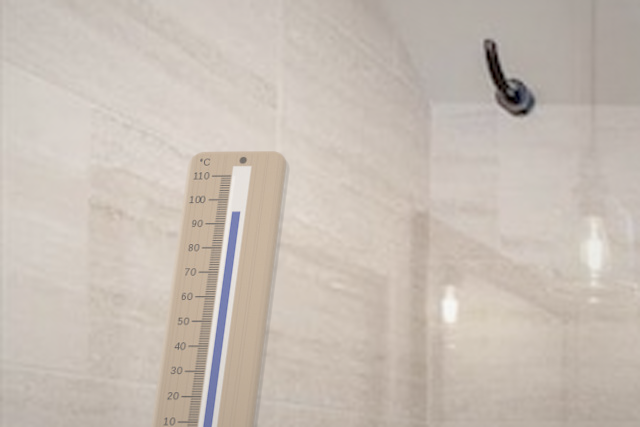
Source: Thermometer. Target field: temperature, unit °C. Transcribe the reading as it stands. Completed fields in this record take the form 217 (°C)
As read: 95 (°C)
